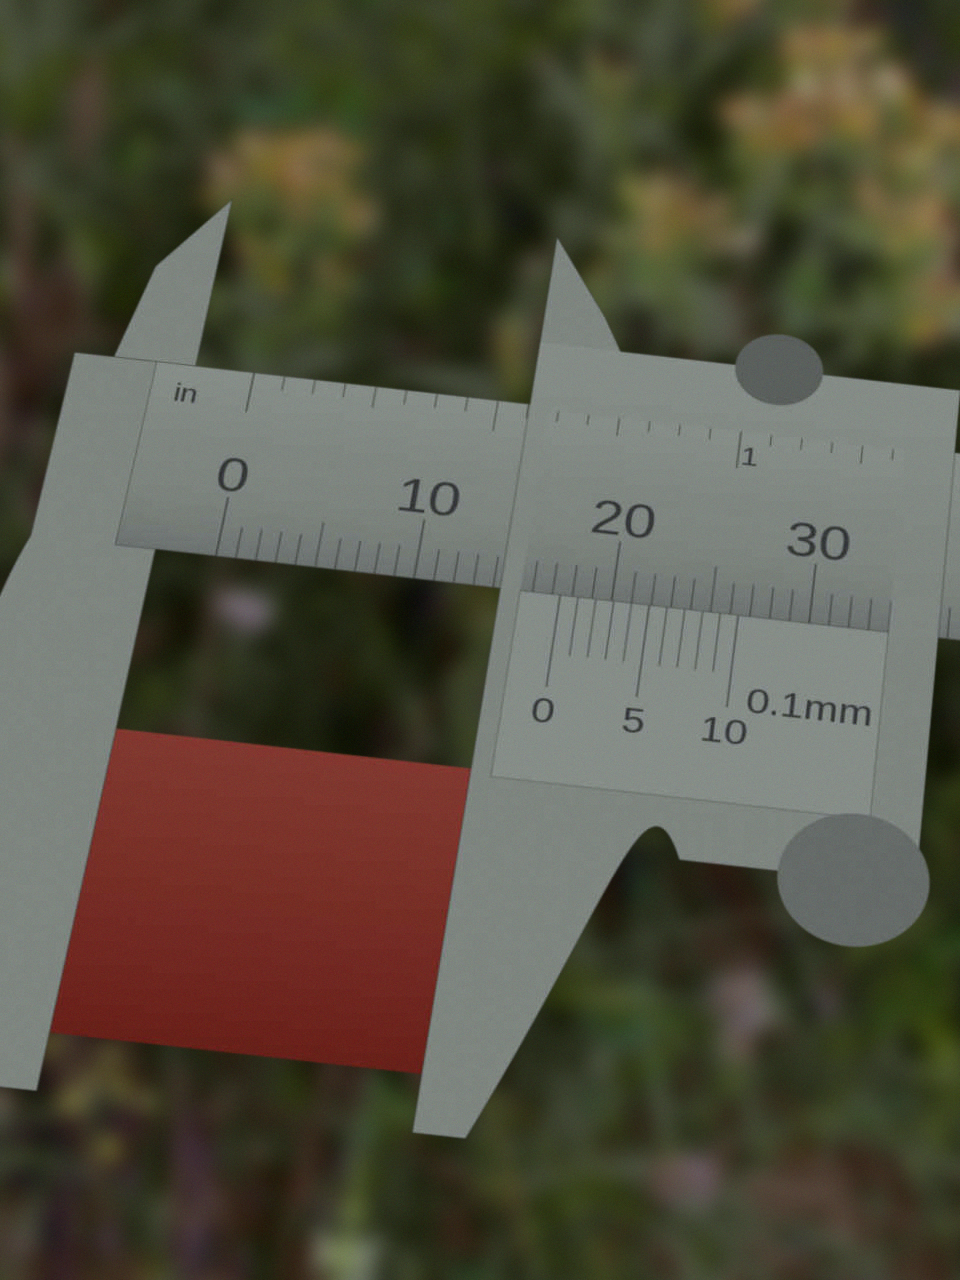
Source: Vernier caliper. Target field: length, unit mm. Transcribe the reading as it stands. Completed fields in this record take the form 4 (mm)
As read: 17.4 (mm)
